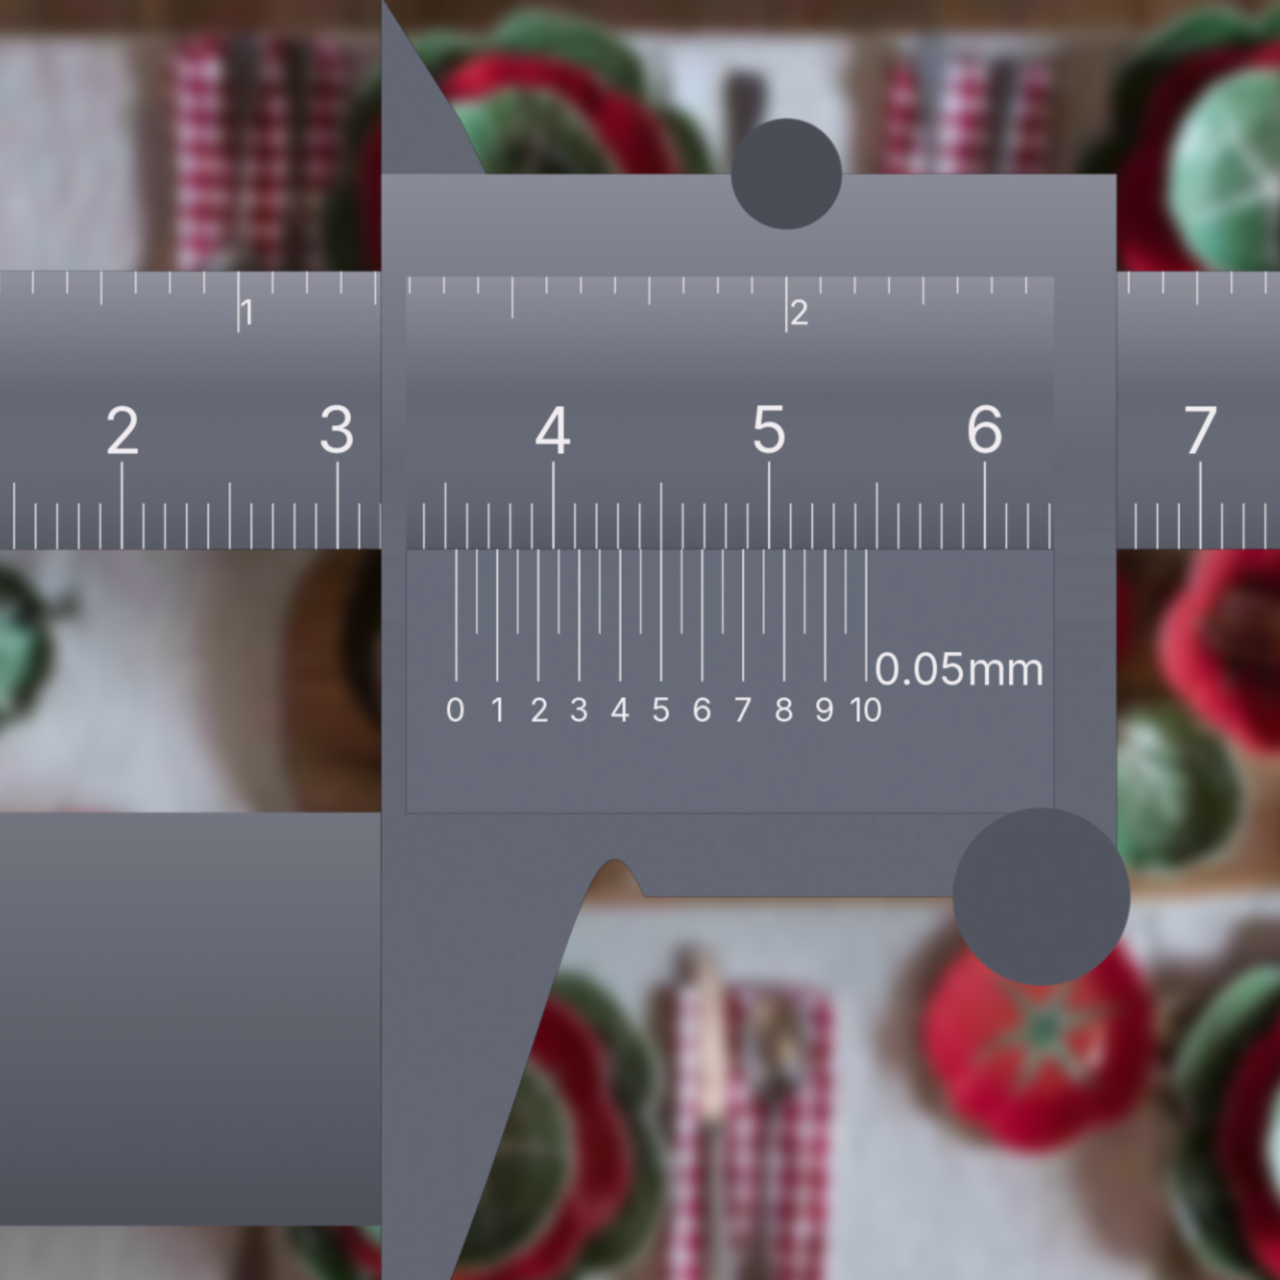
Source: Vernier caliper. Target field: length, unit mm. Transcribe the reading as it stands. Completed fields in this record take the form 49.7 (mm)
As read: 35.5 (mm)
